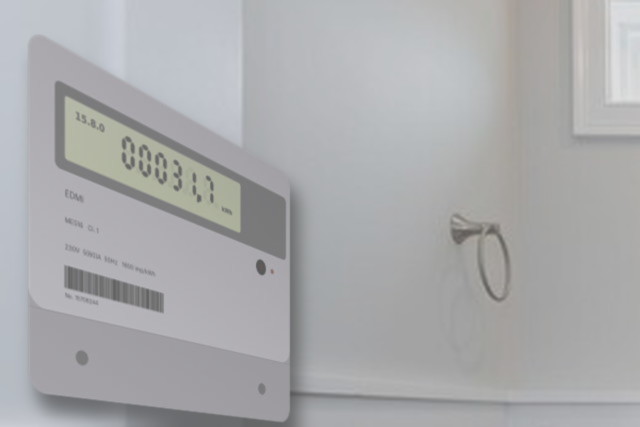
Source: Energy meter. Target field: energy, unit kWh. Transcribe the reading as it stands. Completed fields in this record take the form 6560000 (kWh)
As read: 31.7 (kWh)
